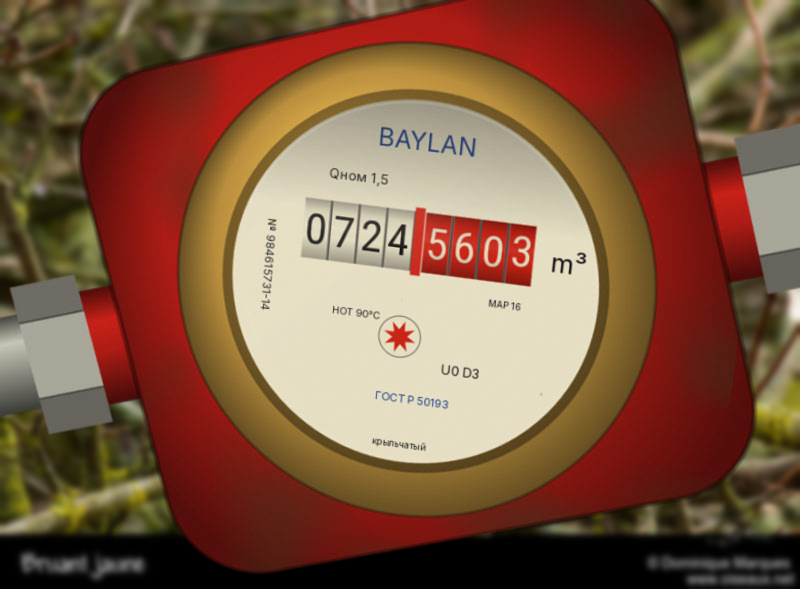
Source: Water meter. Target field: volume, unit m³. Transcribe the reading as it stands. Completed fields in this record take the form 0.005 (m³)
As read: 724.5603 (m³)
